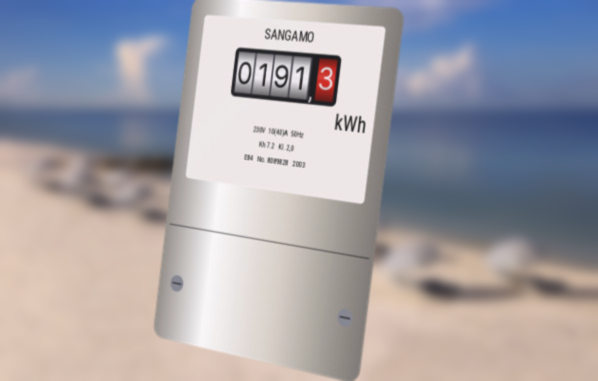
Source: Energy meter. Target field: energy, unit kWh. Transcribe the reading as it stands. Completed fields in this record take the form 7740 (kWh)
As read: 191.3 (kWh)
